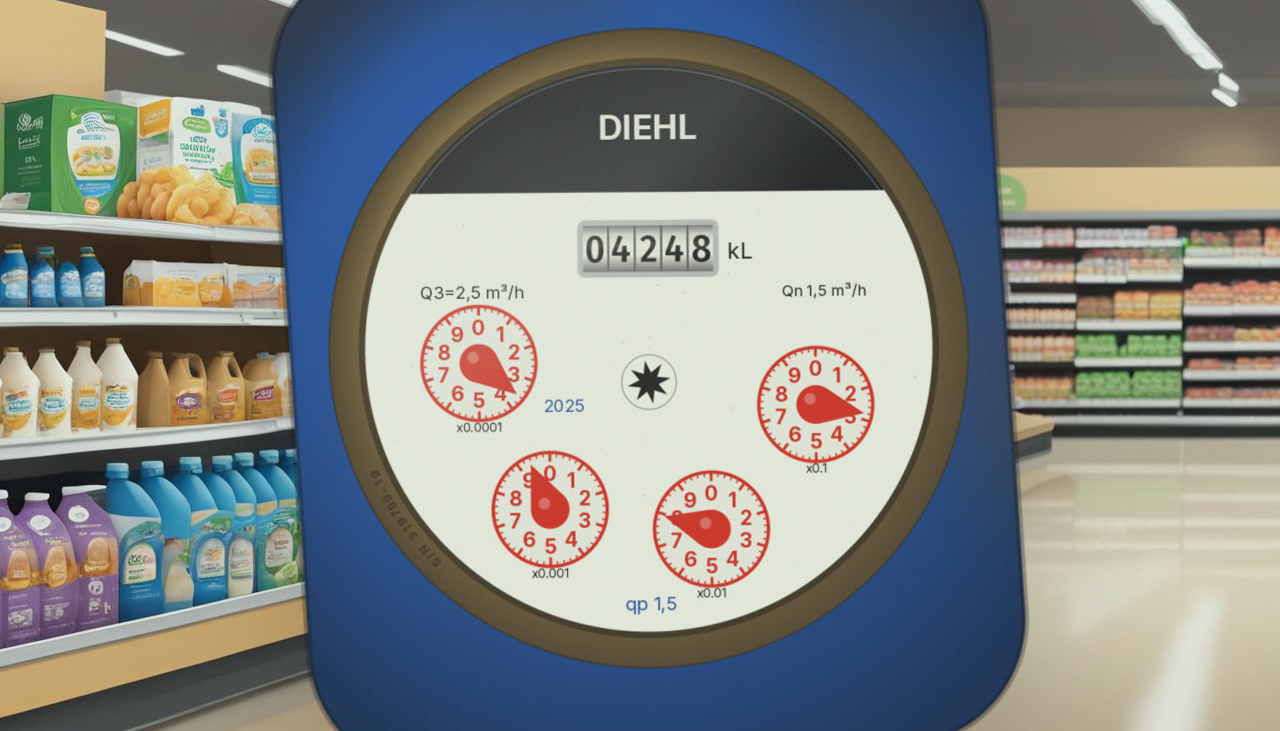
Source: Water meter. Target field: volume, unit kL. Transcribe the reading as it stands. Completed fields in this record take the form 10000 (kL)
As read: 4248.2793 (kL)
